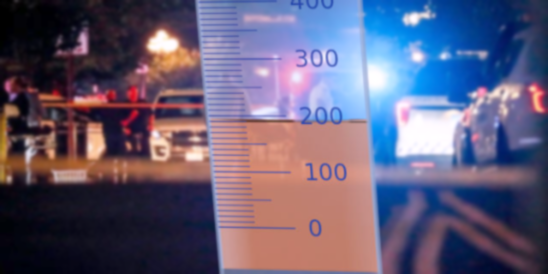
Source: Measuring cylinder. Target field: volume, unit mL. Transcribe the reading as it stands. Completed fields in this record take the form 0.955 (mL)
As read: 190 (mL)
